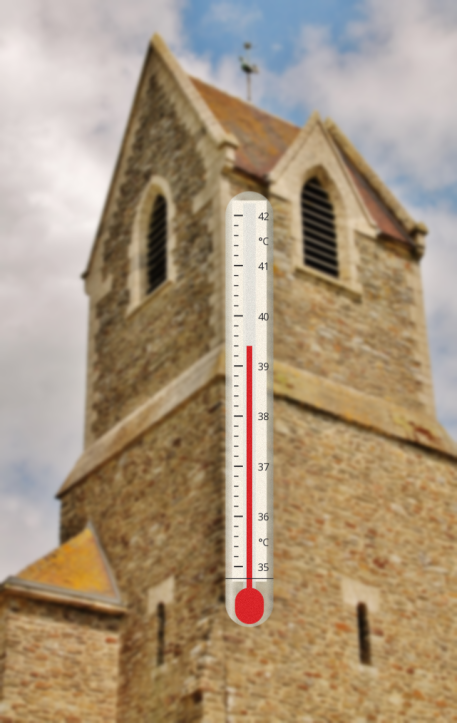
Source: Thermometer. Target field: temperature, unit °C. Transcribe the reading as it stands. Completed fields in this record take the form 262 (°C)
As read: 39.4 (°C)
